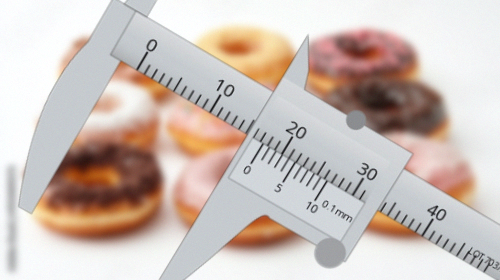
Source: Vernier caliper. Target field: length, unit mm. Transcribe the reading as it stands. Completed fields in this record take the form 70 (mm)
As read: 17.4 (mm)
